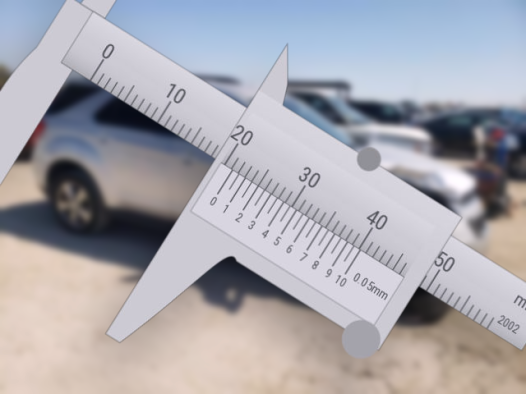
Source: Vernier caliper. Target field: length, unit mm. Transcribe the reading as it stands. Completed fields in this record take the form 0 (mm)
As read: 21.2 (mm)
